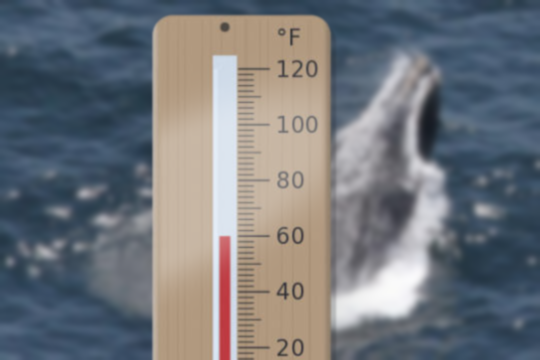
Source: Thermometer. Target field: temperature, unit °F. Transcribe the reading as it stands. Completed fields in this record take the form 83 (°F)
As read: 60 (°F)
